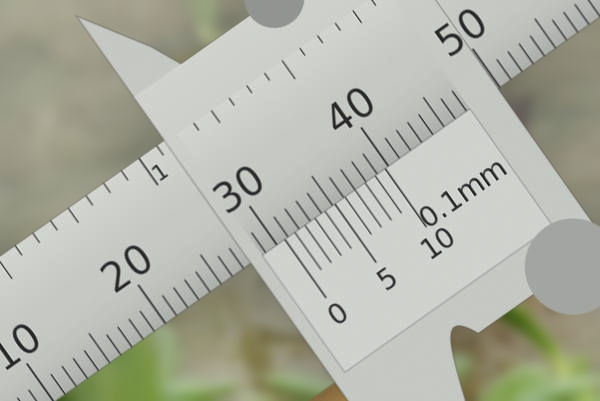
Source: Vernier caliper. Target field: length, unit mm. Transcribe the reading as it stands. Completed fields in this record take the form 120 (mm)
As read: 30.7 (mm)
